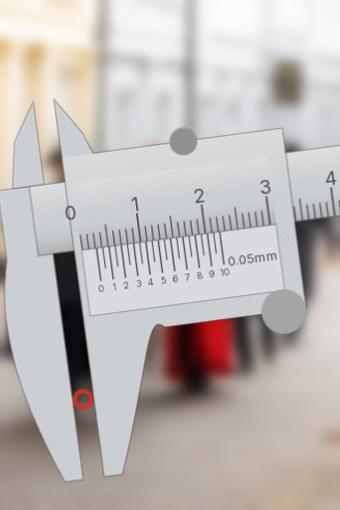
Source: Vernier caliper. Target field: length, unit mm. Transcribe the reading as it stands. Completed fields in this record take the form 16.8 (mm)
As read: 3.2 (mm)
